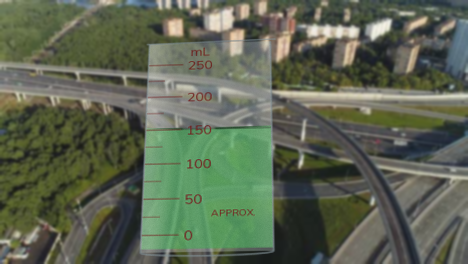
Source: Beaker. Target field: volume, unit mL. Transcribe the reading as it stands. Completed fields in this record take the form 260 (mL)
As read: 150 (mL)
